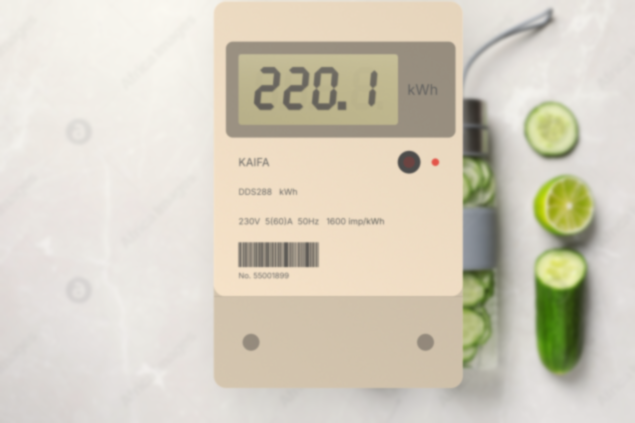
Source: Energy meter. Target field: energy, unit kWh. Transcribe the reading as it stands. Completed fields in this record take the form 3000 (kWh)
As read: 220.1 (kWh)
